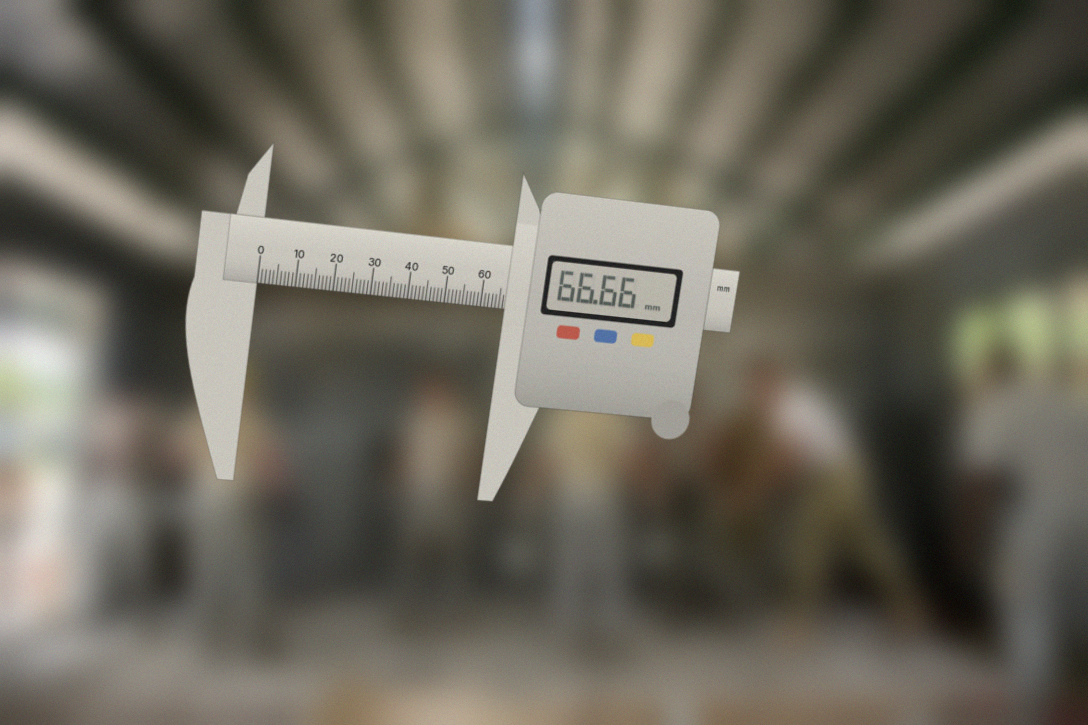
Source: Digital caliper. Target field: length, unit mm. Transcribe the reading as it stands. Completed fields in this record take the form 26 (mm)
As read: 66.66 (mm)
